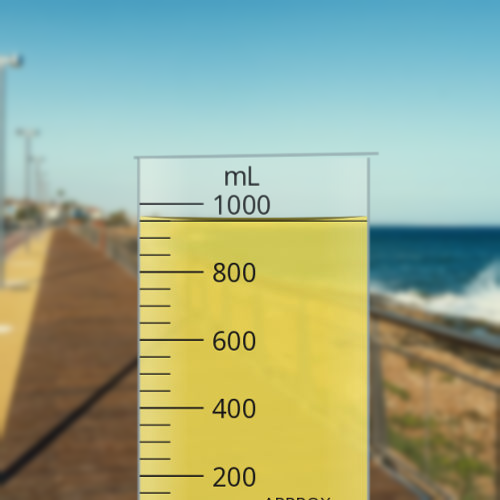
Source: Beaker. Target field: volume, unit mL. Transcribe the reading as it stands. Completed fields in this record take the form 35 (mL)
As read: 950 (mL)
